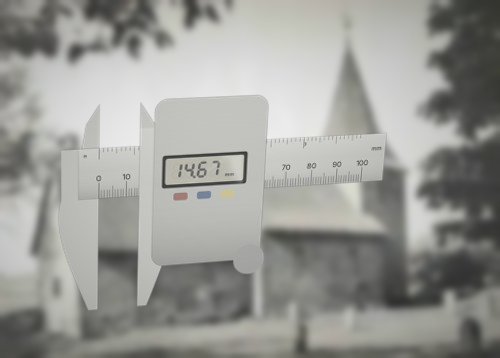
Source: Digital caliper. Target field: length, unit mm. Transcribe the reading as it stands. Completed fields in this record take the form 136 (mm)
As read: 14.67 (mm)
